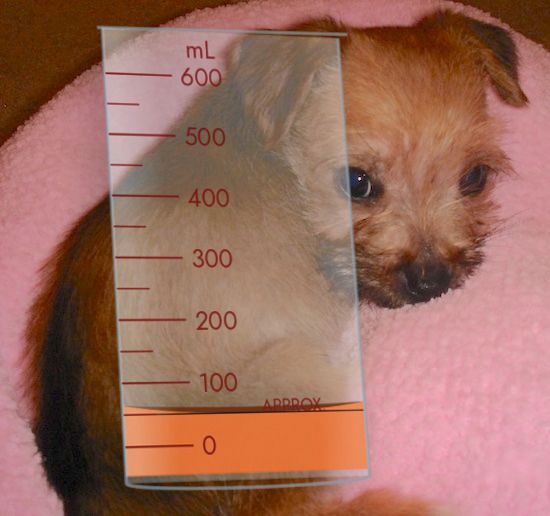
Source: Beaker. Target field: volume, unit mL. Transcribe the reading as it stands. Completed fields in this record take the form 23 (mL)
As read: 50 (mL)
